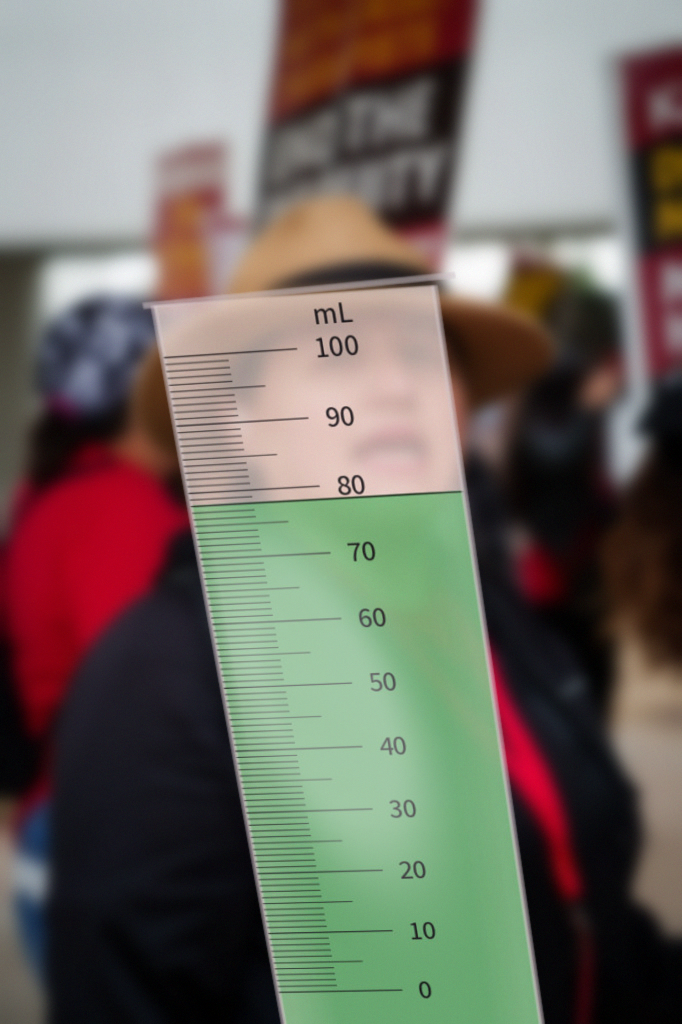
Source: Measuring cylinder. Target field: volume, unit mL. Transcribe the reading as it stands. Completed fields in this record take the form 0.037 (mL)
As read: 78 (mL)
